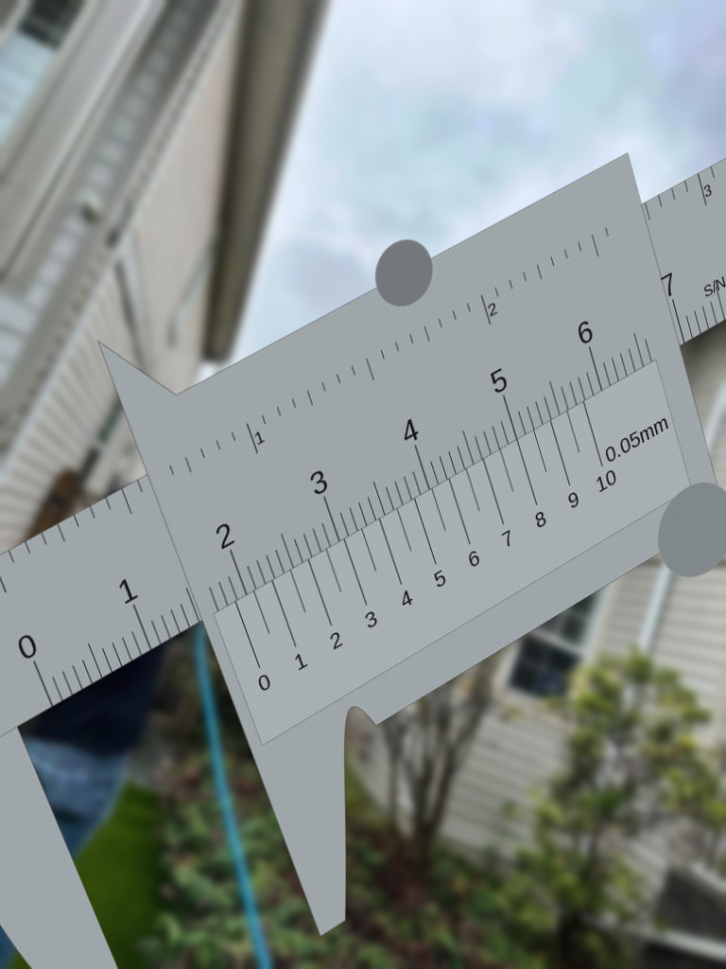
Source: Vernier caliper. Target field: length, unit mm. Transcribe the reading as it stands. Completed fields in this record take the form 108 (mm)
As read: 18.8 (mm)
